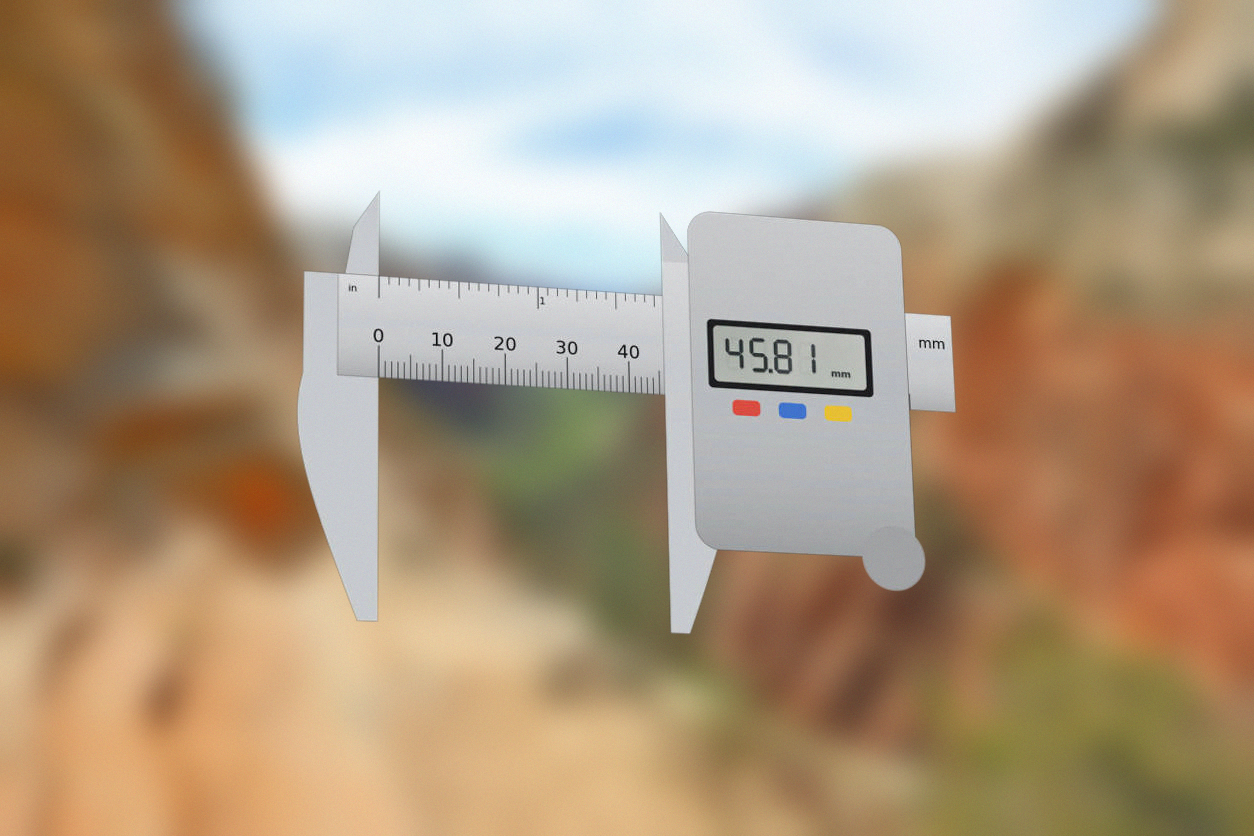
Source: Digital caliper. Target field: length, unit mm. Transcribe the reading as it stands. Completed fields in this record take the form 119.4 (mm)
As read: 45.81 (mm)
